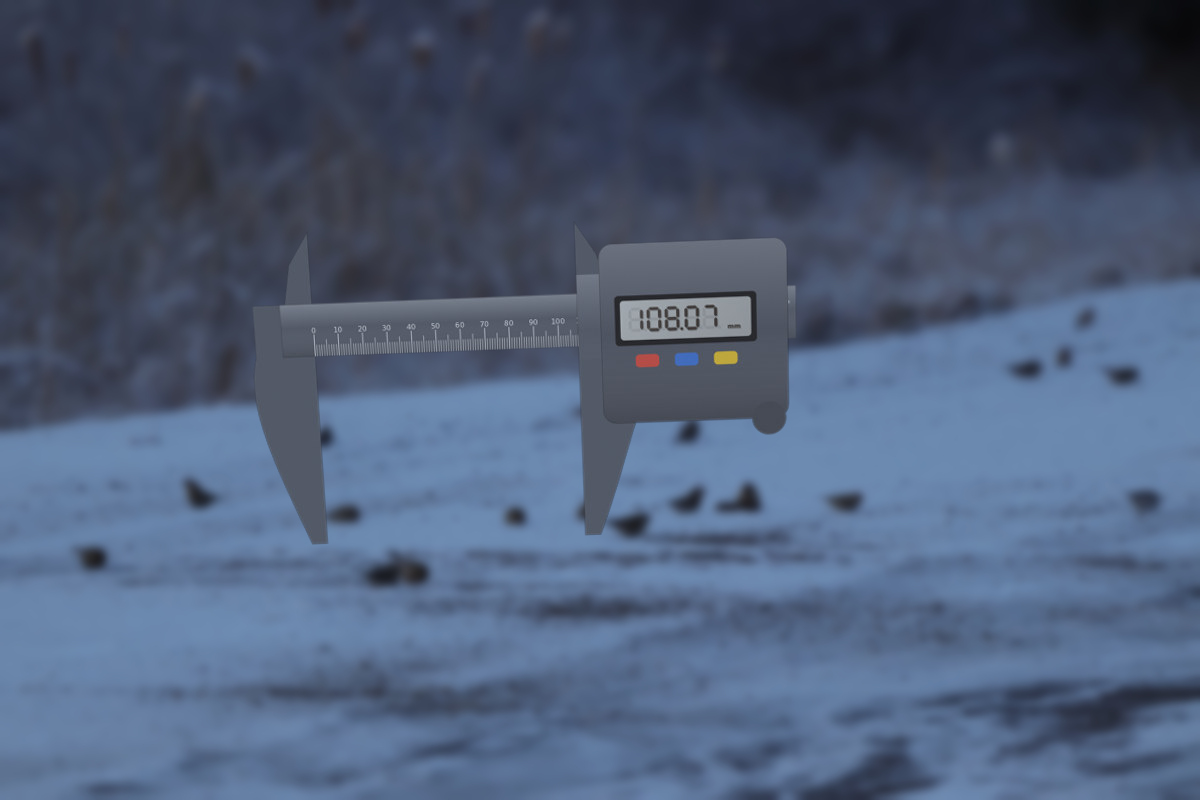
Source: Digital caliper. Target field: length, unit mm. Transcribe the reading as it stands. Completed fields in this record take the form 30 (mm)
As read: 108.07 (mm)
